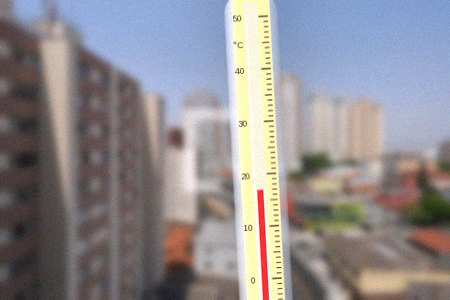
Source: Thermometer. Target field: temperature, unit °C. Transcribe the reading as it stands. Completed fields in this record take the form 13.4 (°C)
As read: 17 (°C)
